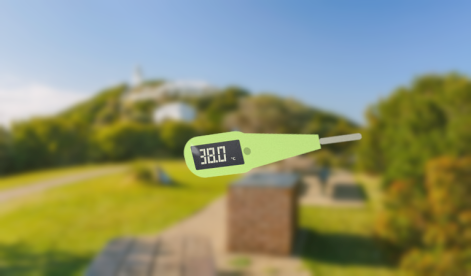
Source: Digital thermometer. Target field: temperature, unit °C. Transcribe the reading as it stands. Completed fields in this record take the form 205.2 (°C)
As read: 38.0 (°C)
